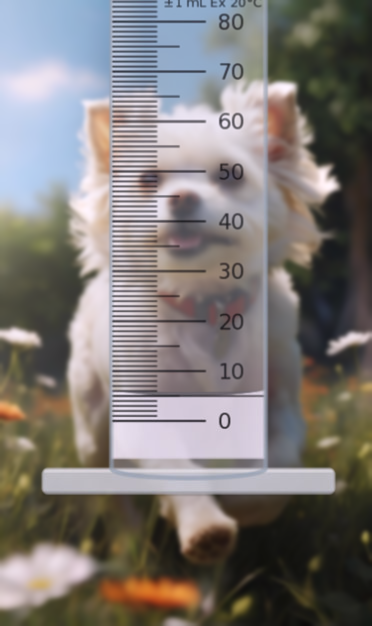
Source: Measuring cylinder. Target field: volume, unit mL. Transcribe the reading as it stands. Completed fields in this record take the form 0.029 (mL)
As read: 5 (mL)
